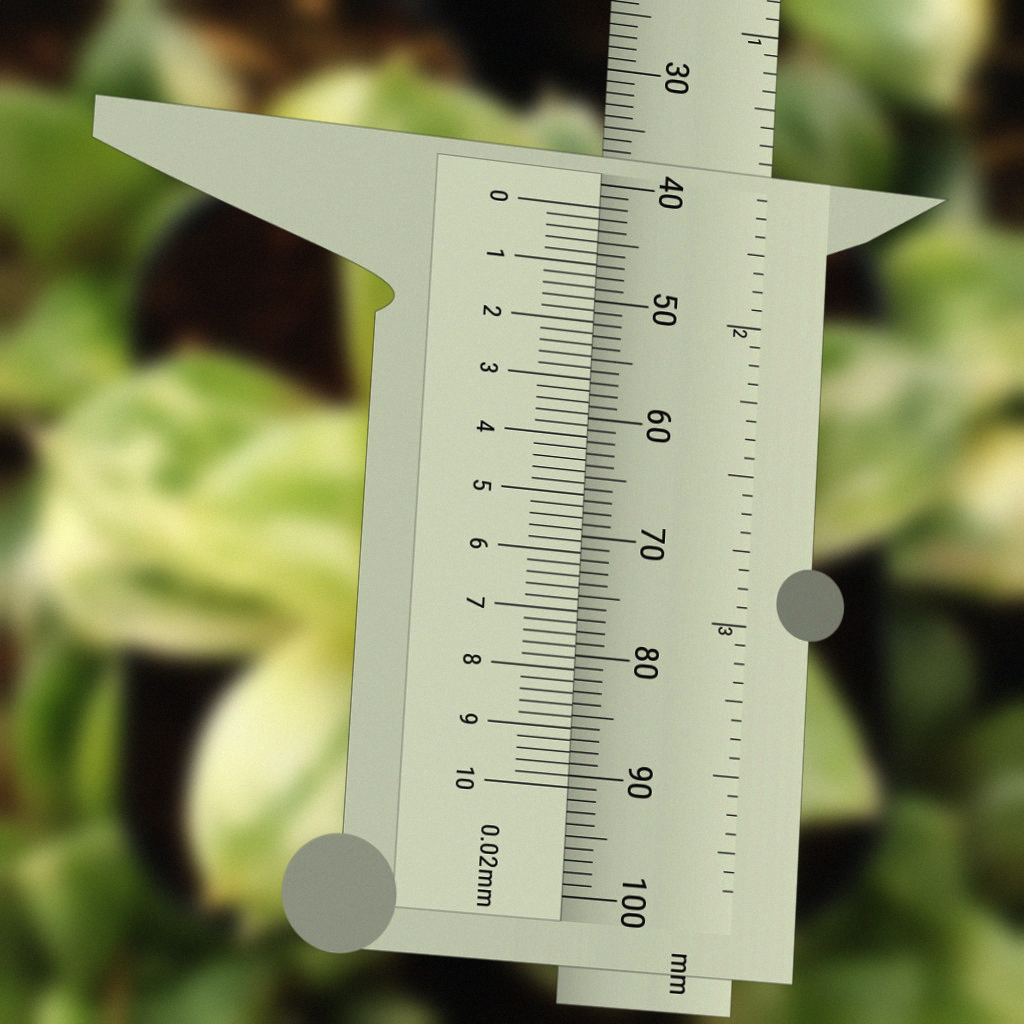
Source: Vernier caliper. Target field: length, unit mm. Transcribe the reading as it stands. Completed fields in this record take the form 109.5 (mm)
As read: 42.0 (mm)
